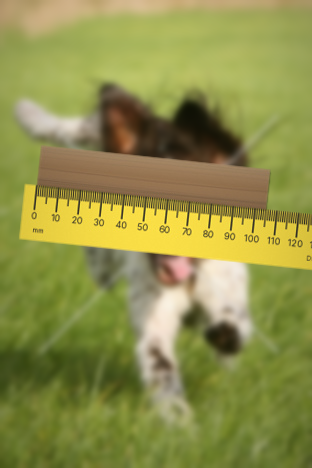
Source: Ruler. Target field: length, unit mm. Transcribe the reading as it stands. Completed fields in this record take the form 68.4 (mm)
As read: 105 (mm)
